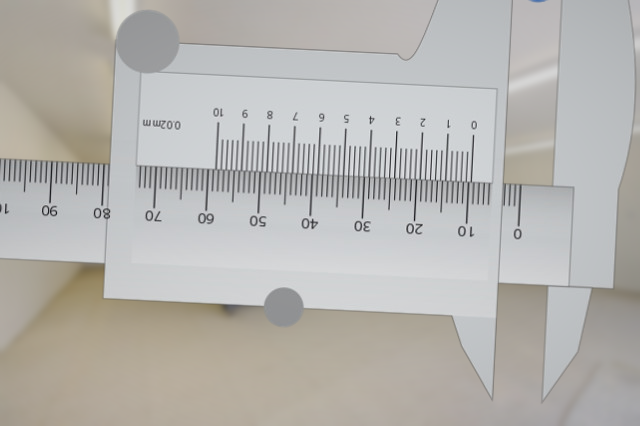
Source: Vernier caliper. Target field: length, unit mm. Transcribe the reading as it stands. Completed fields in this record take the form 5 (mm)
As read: 9.5 (mm)
